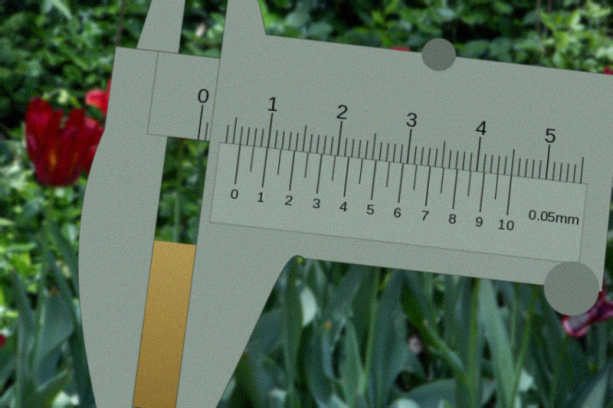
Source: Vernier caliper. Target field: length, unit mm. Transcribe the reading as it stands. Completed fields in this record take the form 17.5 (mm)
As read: 6.0 (mm)
